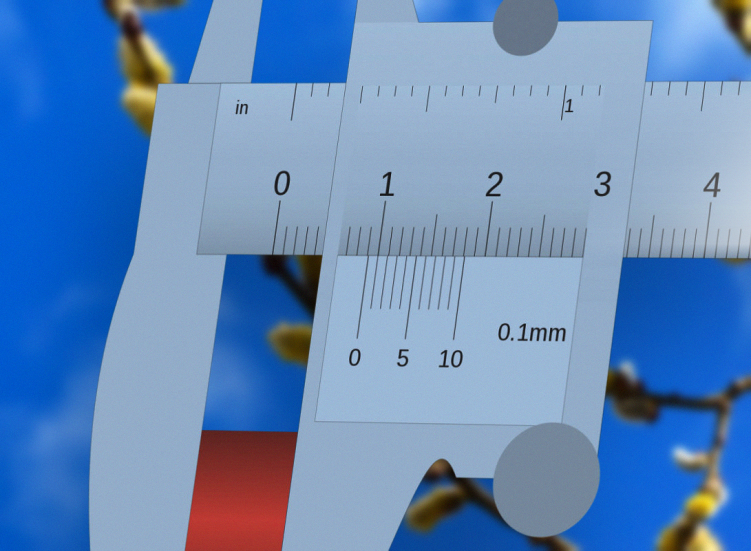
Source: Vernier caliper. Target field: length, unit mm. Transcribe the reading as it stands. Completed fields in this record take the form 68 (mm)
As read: 9.1 (mm)
